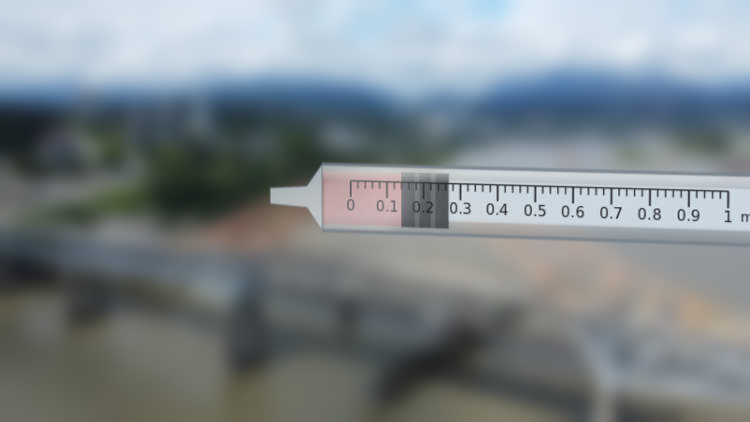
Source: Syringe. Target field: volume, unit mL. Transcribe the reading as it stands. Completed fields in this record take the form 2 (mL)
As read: 0.14 (mL)
